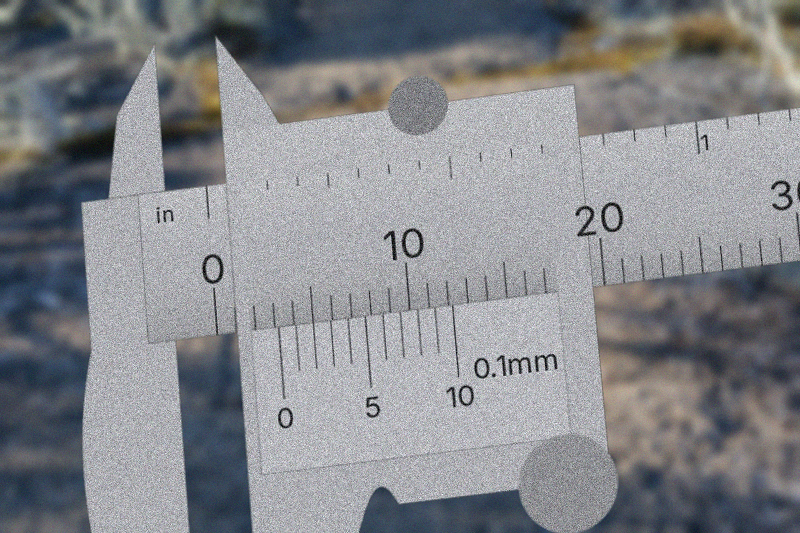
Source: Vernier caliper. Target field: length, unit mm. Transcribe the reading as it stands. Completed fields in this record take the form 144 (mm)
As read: 3.2 (mm)
